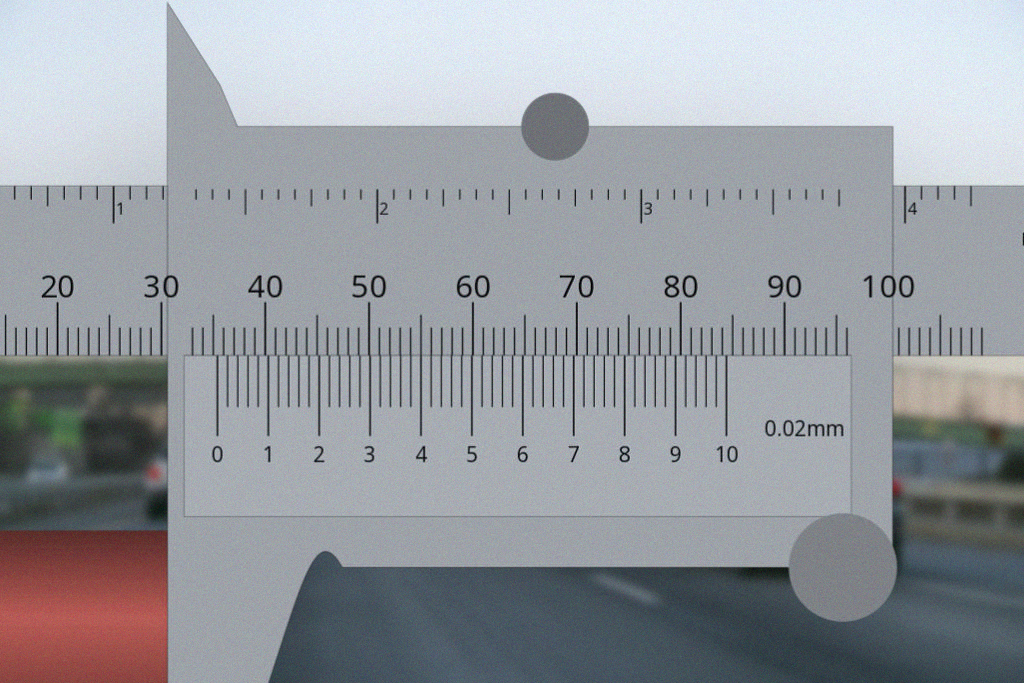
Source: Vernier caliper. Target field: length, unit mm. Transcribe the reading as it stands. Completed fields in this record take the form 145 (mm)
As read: 35.4 (mm)
